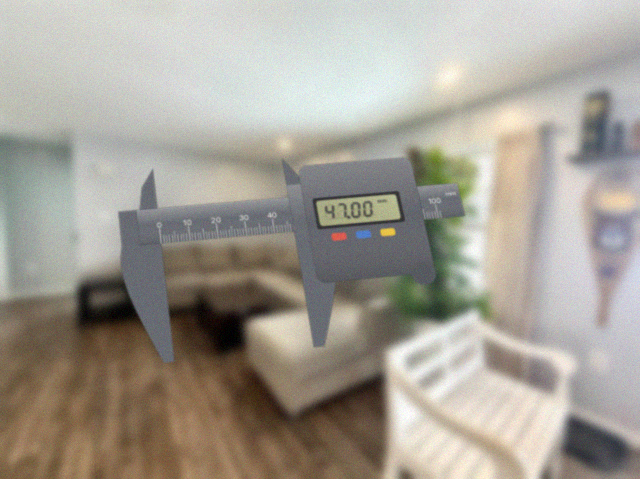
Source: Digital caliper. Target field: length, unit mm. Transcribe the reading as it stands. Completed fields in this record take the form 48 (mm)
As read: 47.00 (mm)
